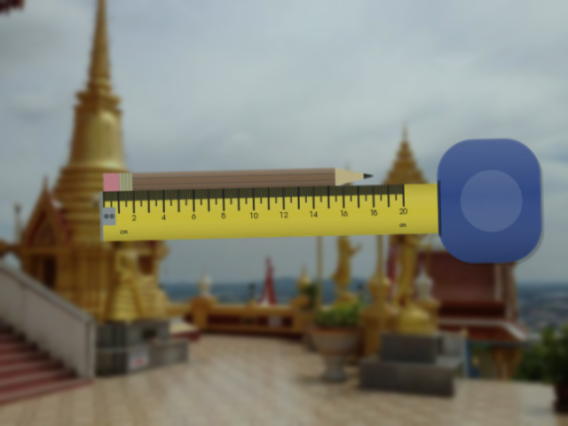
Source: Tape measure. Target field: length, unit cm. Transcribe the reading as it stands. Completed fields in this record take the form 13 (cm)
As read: 18 (cm)
